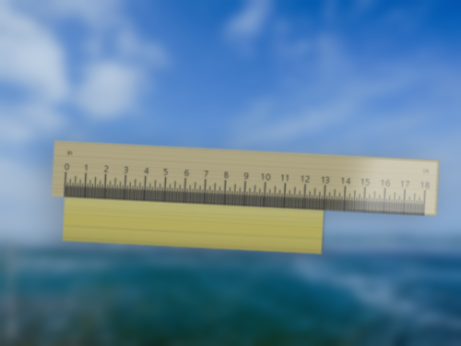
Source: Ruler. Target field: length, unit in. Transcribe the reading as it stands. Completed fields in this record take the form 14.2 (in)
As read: 13 (in)
